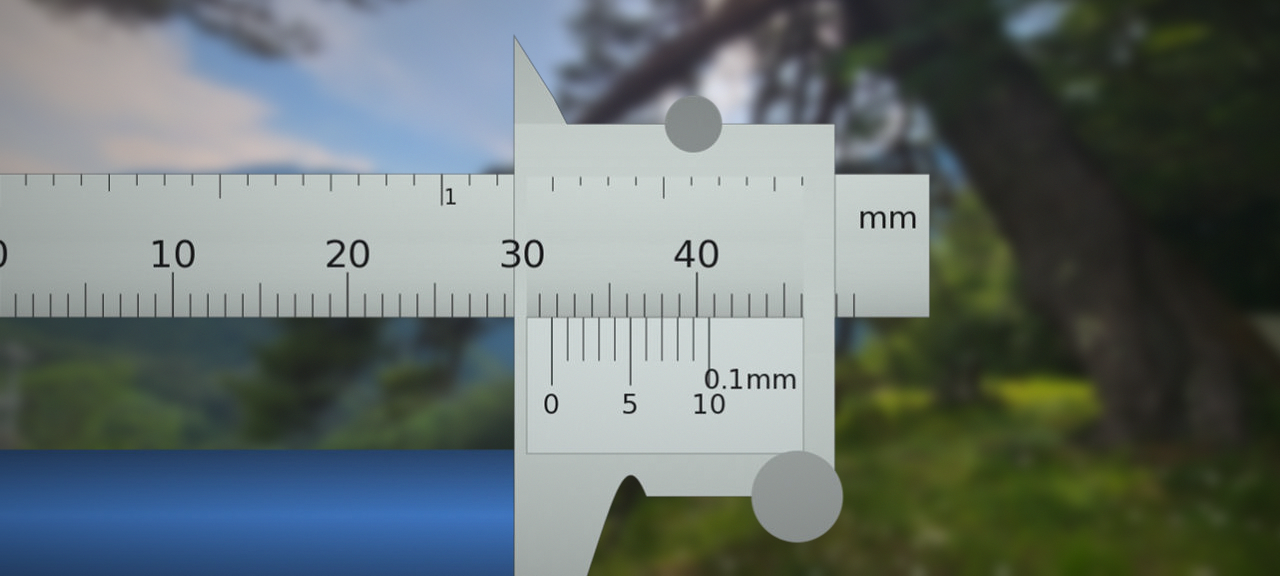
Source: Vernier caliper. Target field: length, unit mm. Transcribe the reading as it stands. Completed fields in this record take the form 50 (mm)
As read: 31.7 (mm)
